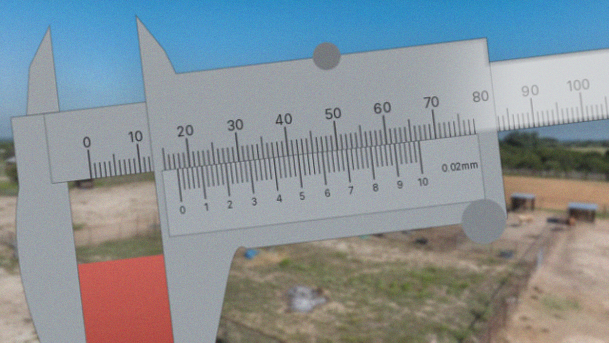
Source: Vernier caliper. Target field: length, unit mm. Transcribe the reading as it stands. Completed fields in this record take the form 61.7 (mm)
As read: 17.5 (mm)
